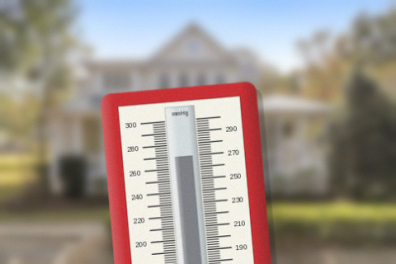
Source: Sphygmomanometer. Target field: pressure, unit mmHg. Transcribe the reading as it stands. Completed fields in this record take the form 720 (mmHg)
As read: 270 (mmHg)
